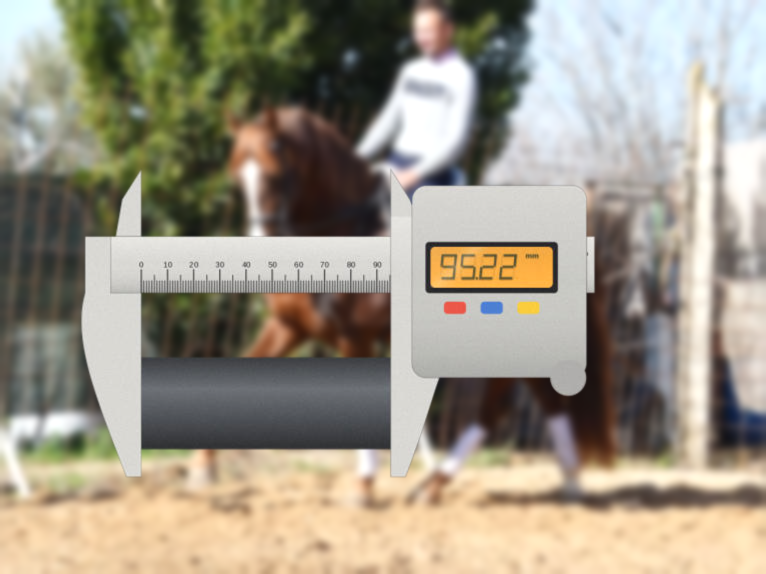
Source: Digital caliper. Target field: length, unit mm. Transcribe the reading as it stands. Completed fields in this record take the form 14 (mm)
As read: 95.22 (mm)
